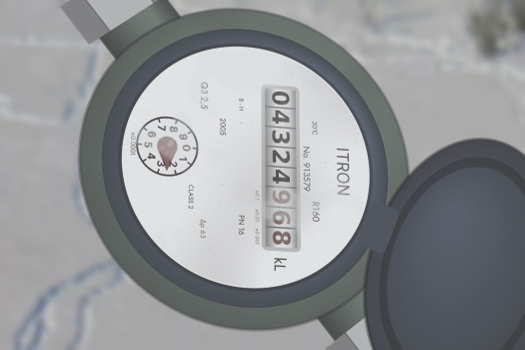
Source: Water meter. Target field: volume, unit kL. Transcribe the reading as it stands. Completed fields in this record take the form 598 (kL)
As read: 4324.9682 (kL)
